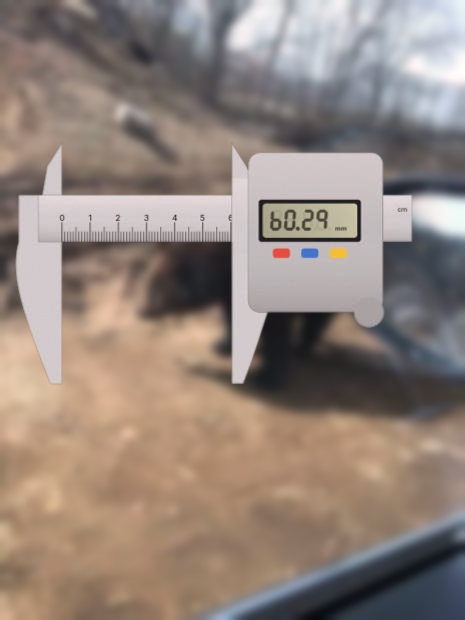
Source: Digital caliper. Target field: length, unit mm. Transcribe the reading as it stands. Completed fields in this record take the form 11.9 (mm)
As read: 60.29 (mm)
